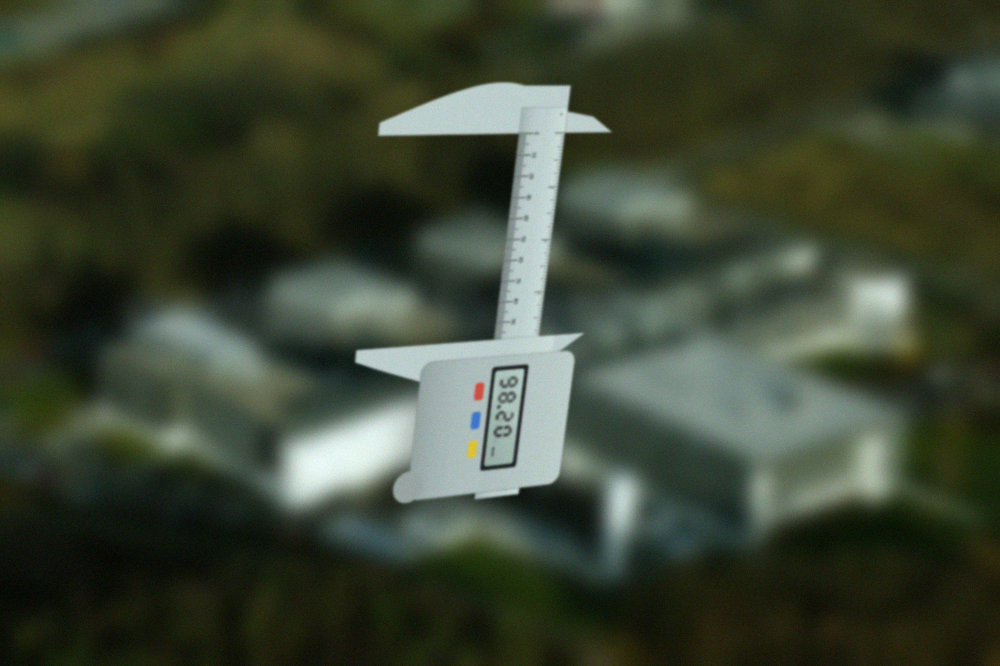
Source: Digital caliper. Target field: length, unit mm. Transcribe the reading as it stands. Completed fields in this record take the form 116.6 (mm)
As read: 98.20 (mm)
